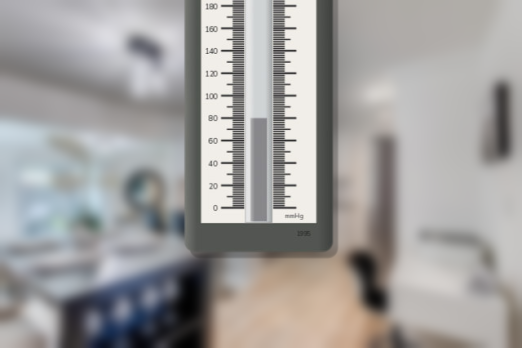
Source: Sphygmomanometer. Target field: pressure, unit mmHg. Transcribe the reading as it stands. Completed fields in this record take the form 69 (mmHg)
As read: 80 (mmHg)
